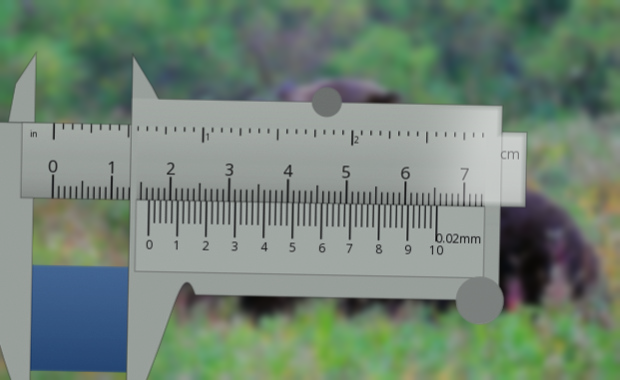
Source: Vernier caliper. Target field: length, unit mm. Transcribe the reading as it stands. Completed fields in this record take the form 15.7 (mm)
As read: 16.4 (mm)
